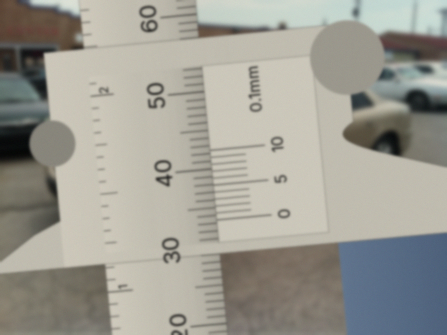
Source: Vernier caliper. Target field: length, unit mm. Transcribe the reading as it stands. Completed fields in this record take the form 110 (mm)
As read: 33.4 (mm)
